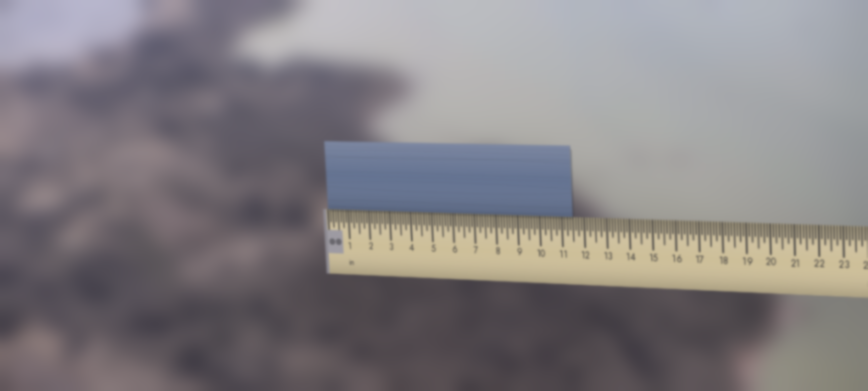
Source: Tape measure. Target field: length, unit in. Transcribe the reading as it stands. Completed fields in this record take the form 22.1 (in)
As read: 11.5 (in)
